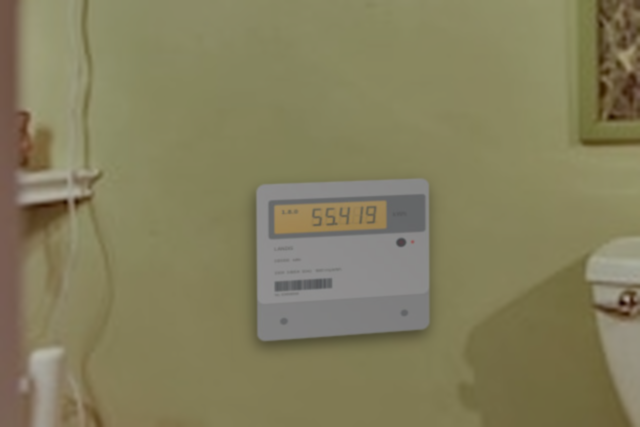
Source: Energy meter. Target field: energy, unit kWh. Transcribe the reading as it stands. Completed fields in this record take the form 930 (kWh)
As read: 55.419 (kWh)
